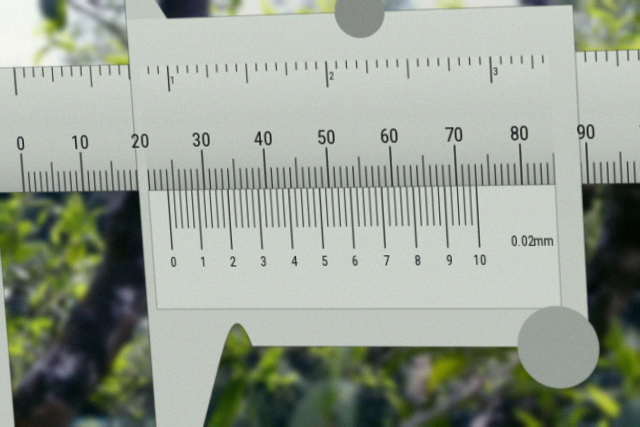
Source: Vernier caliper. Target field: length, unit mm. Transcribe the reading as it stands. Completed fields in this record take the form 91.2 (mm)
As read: 24.0 (mm)
